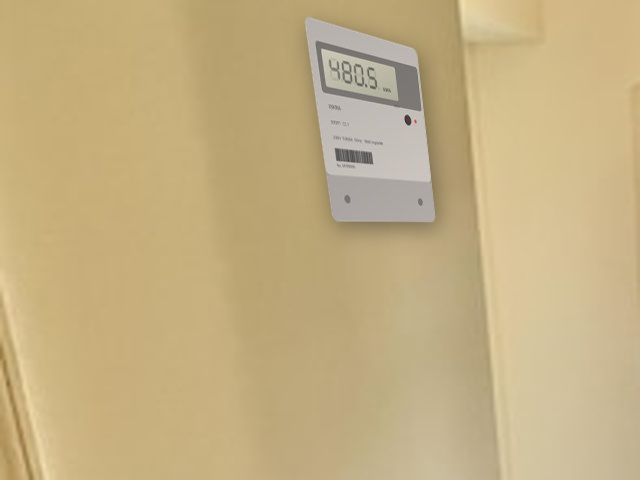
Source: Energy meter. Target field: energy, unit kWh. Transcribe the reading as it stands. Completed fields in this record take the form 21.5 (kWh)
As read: 480.5 (kWh)
